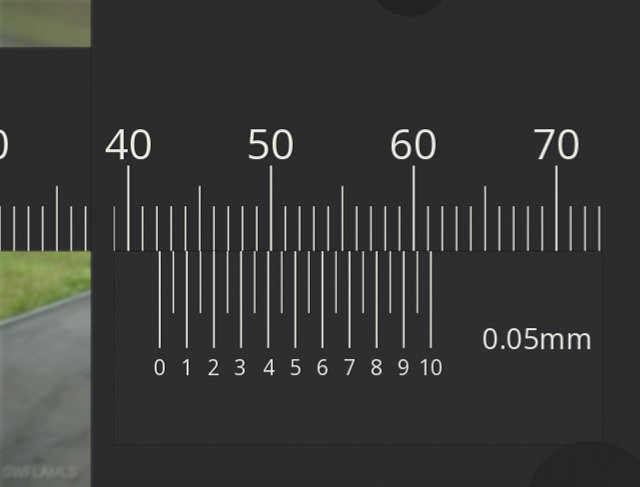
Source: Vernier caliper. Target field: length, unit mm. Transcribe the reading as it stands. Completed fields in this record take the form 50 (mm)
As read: 42.2 (mm)
